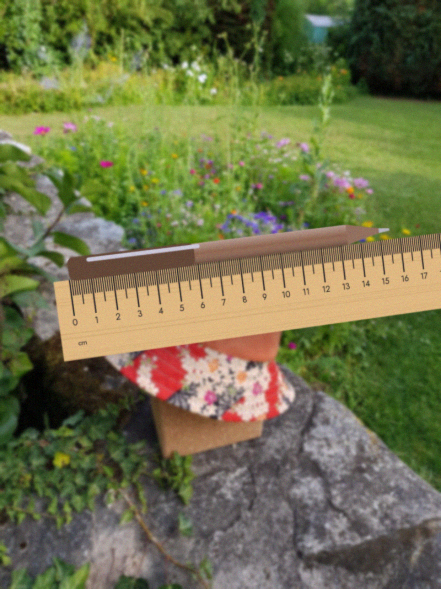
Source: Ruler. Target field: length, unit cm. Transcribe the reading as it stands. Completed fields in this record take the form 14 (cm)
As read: 15.5 (cm)
